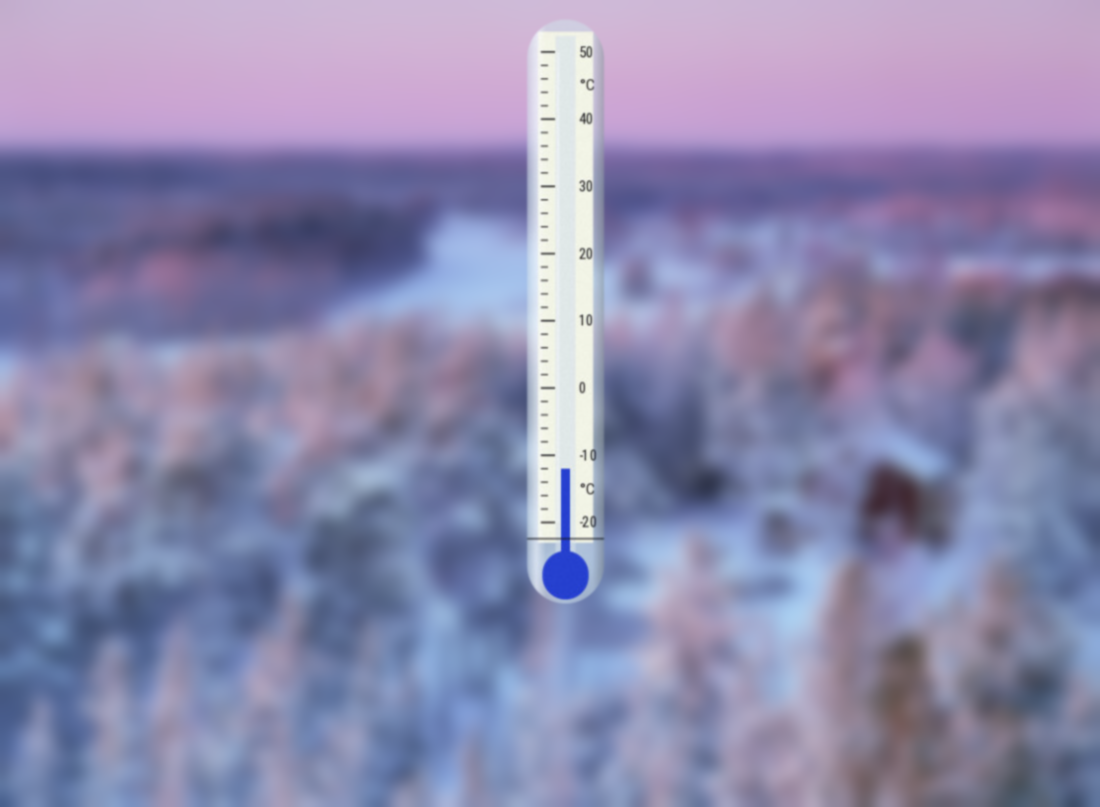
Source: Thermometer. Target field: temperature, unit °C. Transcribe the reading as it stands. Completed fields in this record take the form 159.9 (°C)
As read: -12 (°C)
